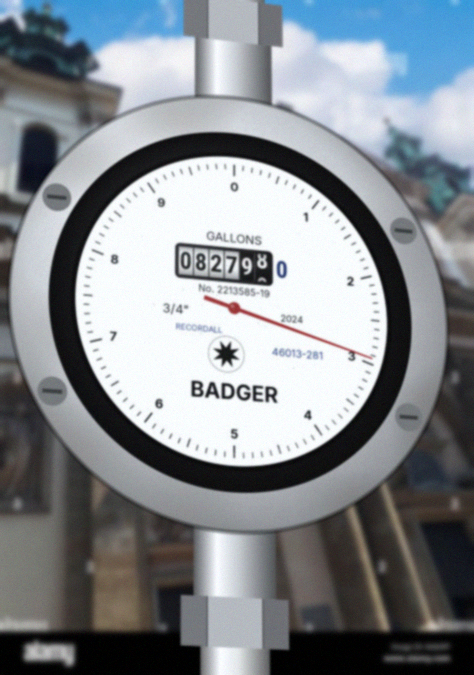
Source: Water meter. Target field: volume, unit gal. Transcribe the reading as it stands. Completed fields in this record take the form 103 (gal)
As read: 827982.9 (gal)
